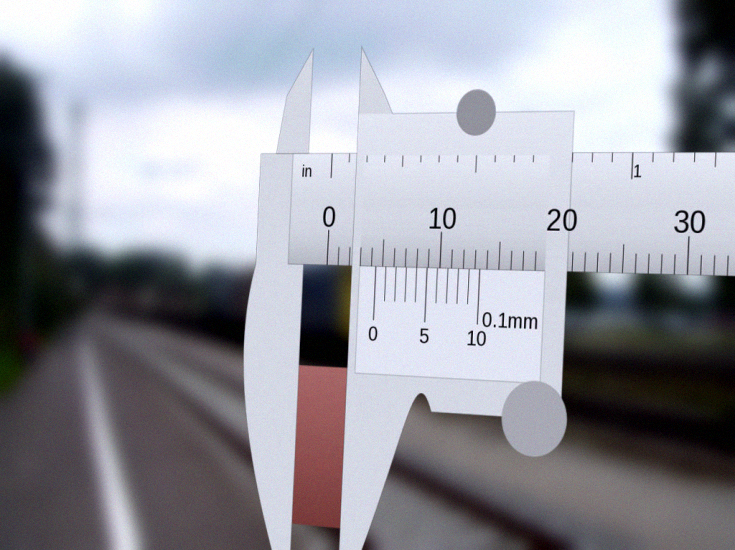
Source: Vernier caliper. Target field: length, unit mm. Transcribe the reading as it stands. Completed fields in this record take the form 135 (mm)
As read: 4.4 (mm)
